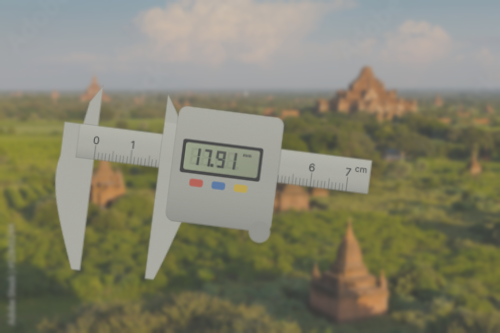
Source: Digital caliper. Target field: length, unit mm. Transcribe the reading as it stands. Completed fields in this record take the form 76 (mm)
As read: 17.91 (mm)
